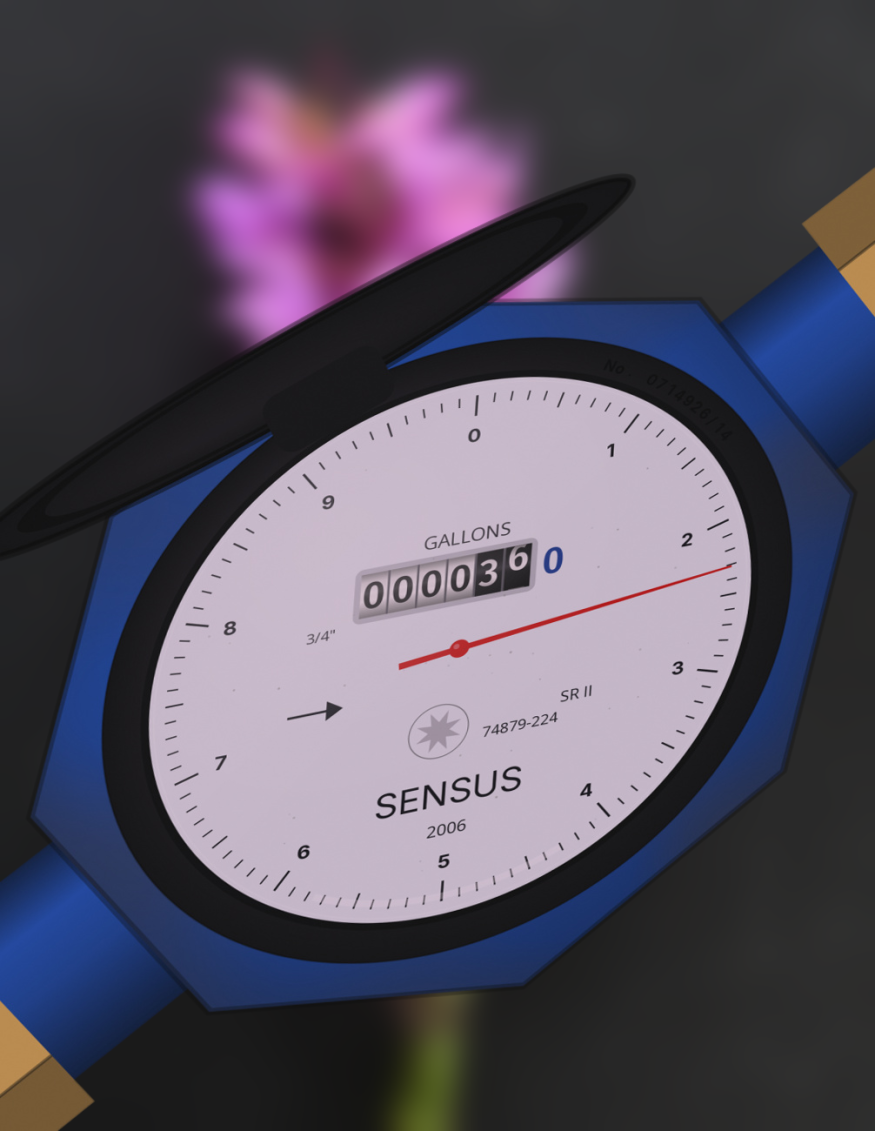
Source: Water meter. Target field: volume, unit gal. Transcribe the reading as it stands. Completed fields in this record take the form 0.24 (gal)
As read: 362.3 (gal)
